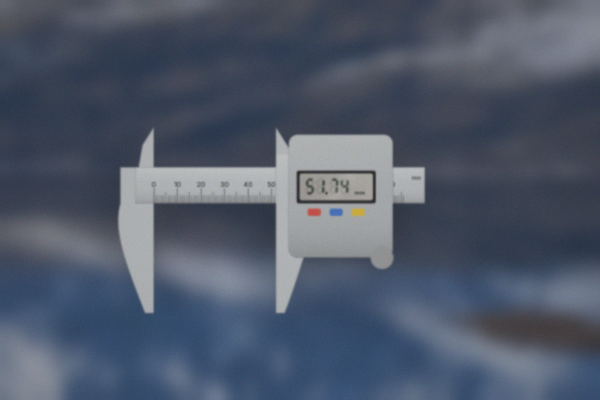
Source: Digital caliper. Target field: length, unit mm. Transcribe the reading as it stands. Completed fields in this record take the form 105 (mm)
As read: 51.74 (mm)
